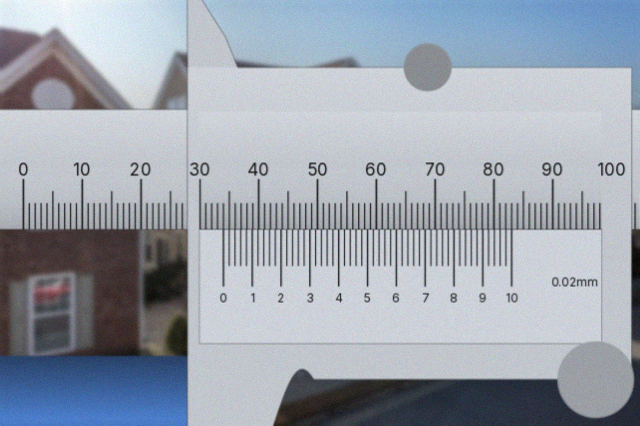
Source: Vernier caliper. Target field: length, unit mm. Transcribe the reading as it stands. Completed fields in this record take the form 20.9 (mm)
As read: 34.0 (mm)
